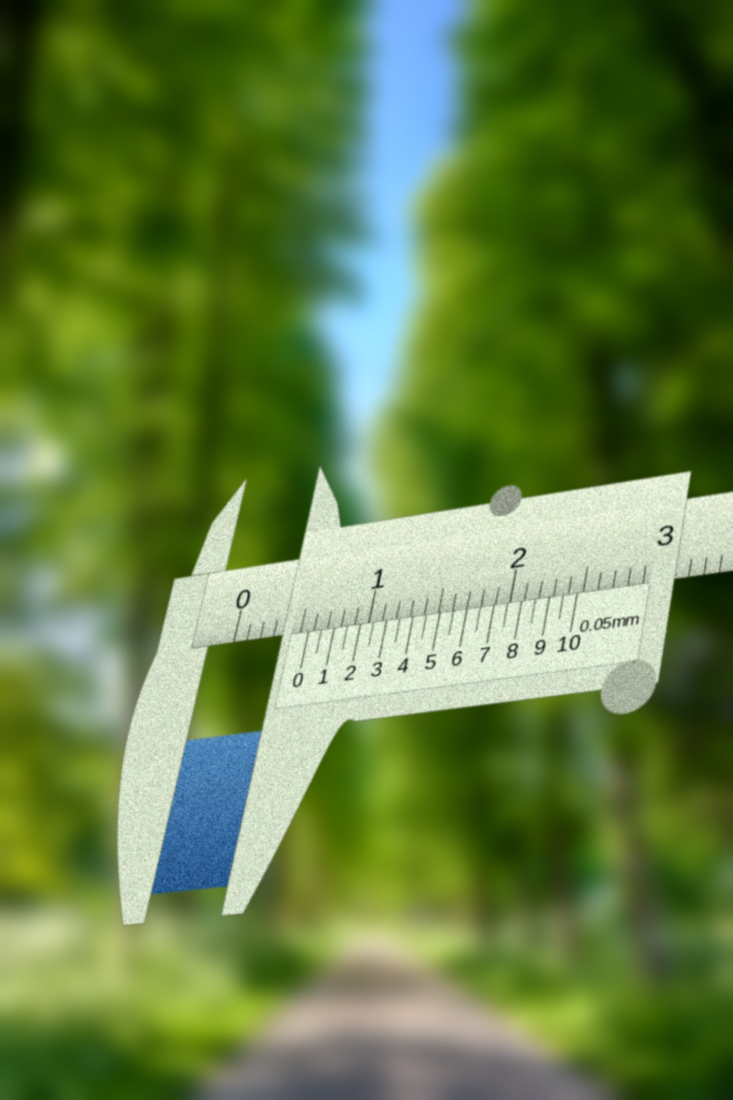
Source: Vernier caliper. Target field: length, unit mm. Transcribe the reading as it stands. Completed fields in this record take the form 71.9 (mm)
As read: 5.6 (mm)
